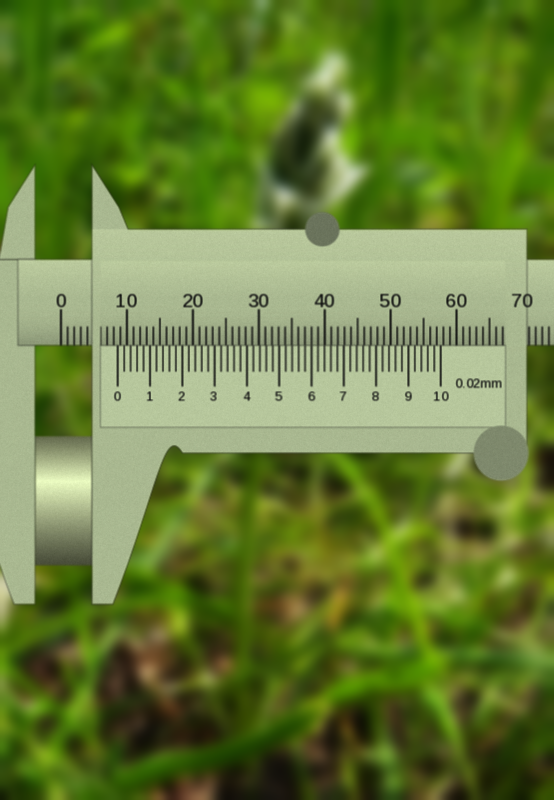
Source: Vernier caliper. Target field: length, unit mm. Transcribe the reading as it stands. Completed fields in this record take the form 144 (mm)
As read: 8.6 (mm)
